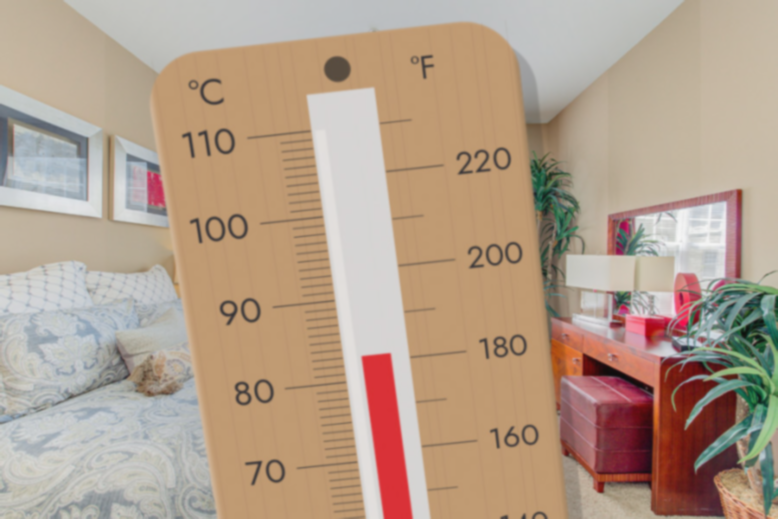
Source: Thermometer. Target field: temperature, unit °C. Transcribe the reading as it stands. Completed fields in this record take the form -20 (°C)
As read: 83 (°C)
